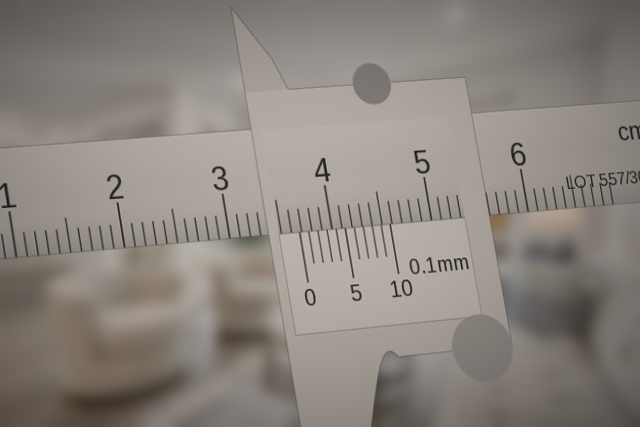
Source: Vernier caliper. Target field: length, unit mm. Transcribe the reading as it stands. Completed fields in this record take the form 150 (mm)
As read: 36.8 (mm)
